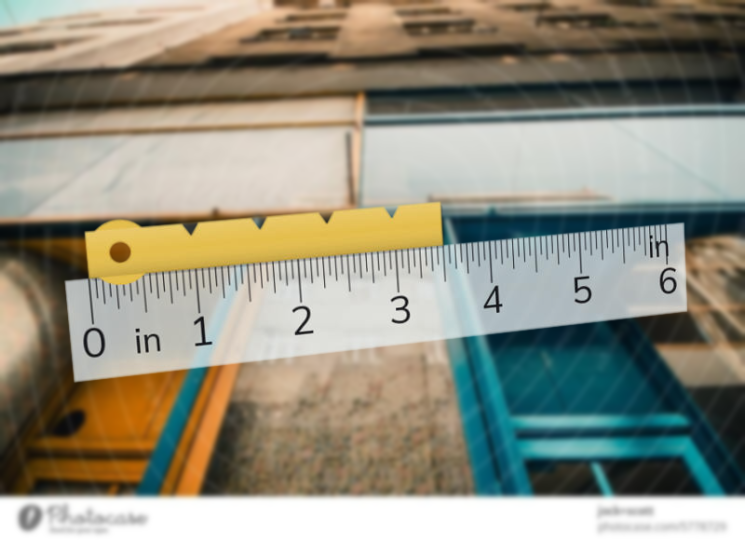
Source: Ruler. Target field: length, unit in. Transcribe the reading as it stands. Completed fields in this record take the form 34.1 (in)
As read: 3.5 (in)
